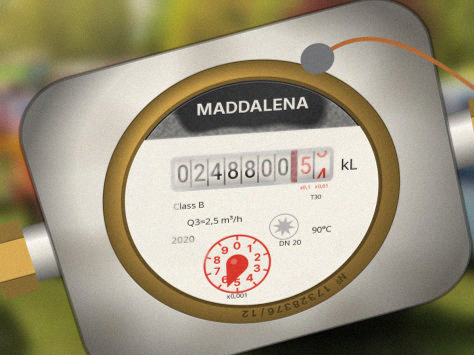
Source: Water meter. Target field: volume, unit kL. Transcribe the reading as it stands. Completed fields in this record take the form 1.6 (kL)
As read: 248800.535 (kL)
